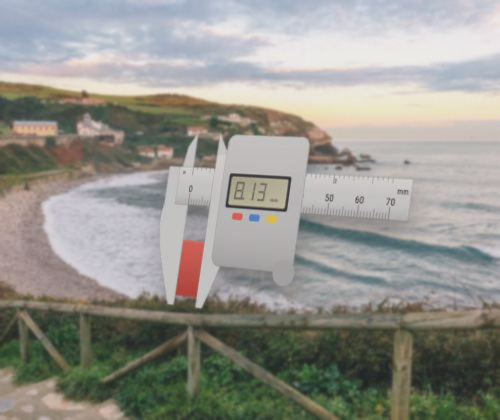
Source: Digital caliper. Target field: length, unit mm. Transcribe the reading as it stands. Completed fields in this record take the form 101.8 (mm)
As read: 8.13 (mm)
